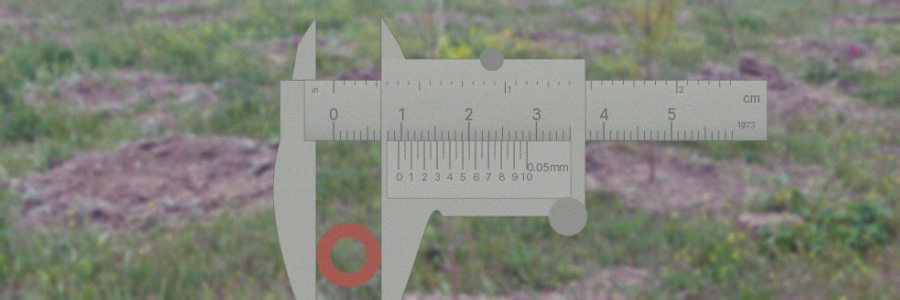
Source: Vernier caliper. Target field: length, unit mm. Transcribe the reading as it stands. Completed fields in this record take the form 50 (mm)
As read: 9.6 (mm)
